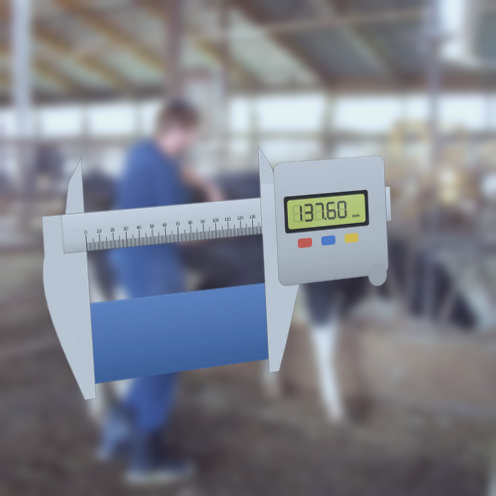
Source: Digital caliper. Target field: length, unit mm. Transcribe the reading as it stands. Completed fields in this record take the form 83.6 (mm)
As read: 137.60 (mm)
